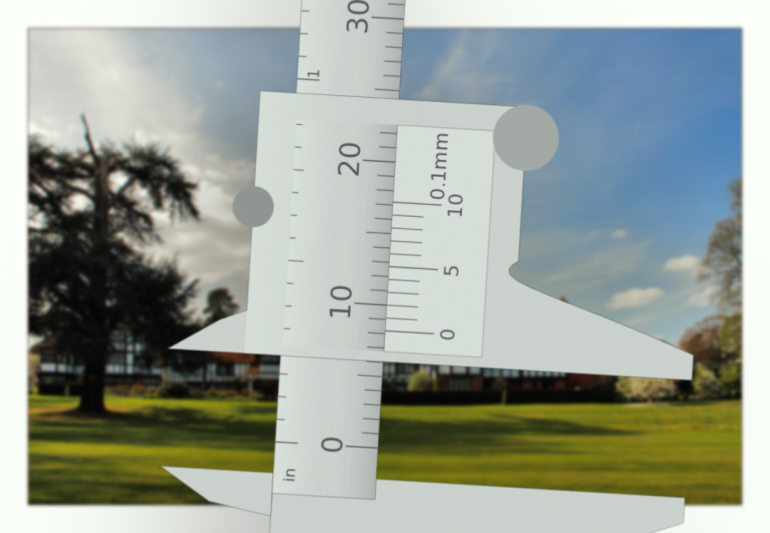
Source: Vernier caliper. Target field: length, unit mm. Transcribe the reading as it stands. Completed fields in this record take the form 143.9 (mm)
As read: 8.2 (mm)
